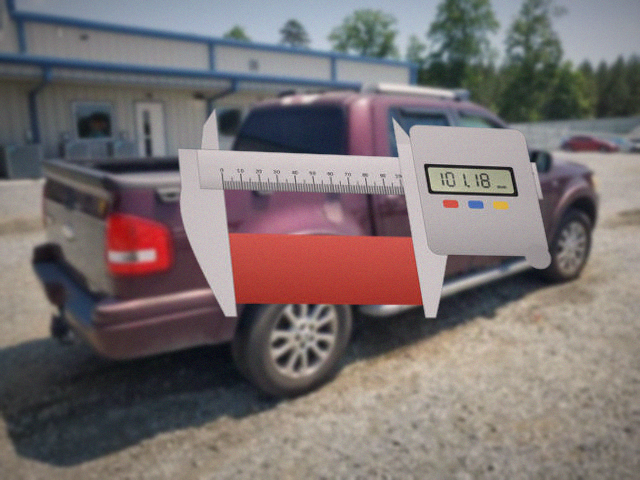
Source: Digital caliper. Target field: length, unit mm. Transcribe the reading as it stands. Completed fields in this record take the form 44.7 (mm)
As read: 101.18 (mm)
